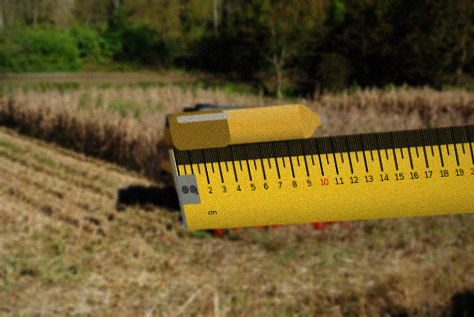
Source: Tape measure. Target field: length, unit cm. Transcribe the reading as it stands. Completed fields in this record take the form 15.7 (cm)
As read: 11 (cm)
